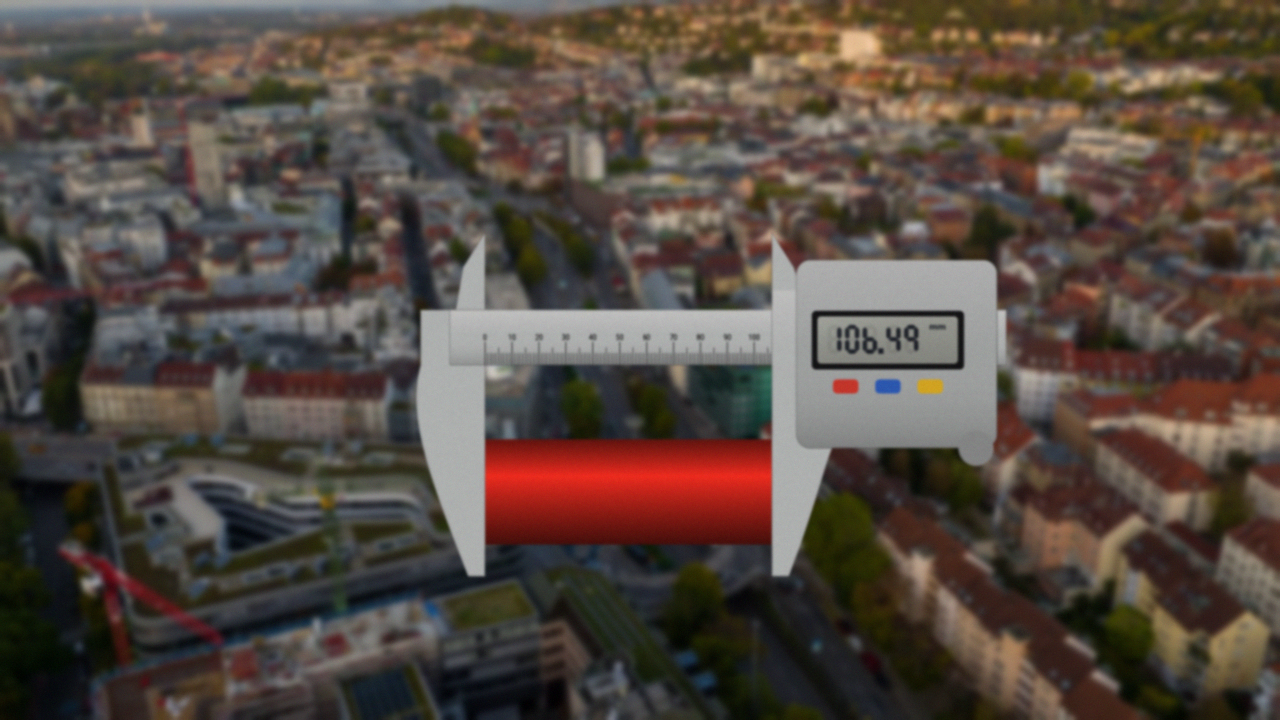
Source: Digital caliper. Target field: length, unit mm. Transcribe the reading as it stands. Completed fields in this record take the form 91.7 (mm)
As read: 106.49 (mm)
